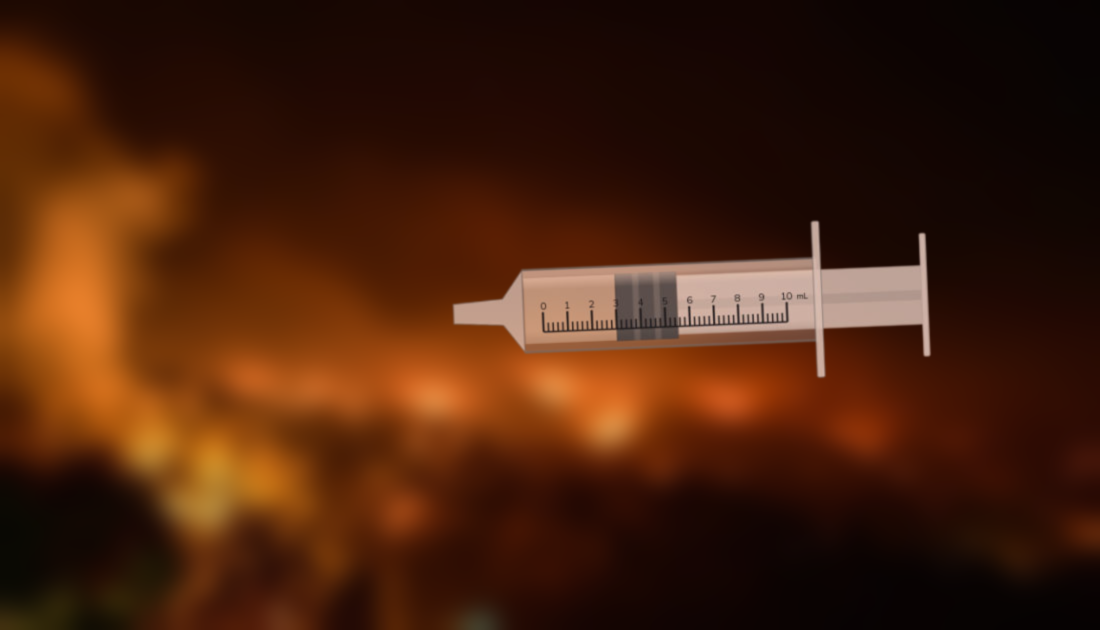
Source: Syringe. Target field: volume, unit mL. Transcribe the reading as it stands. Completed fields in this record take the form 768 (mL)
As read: 3 (mL)
